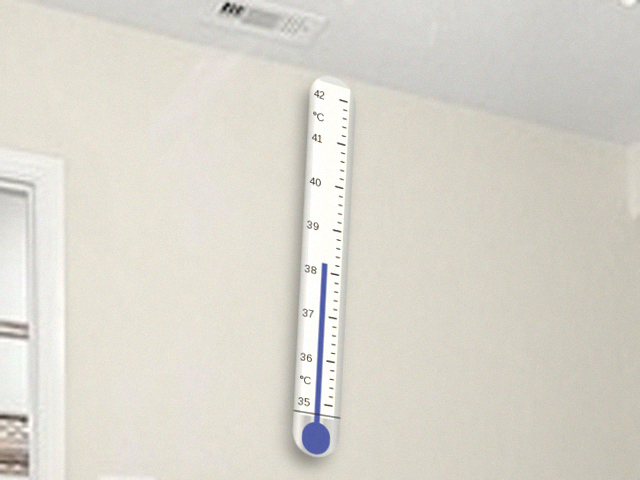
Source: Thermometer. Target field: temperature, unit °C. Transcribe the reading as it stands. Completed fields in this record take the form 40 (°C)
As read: 38.2 (°C)
